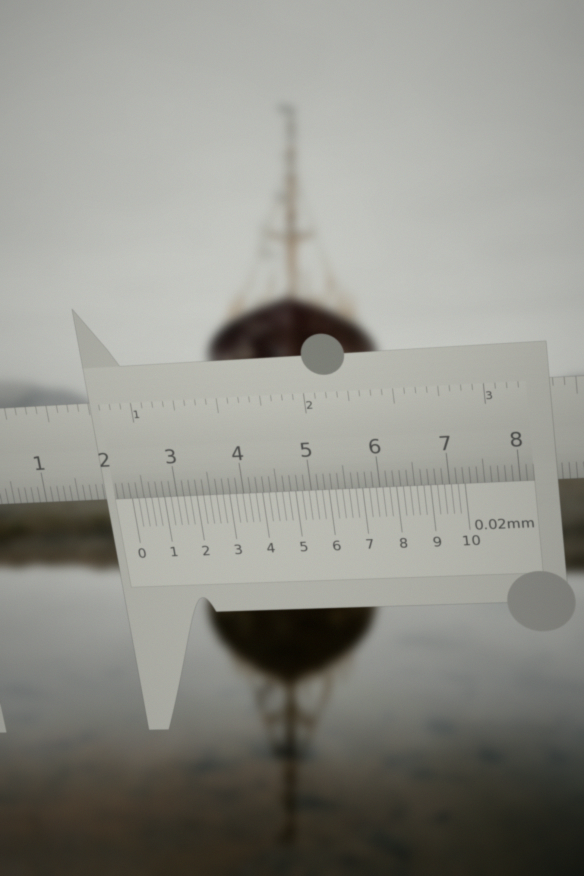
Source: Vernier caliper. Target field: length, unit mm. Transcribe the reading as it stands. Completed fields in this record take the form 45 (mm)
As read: 23.2 (mm)
